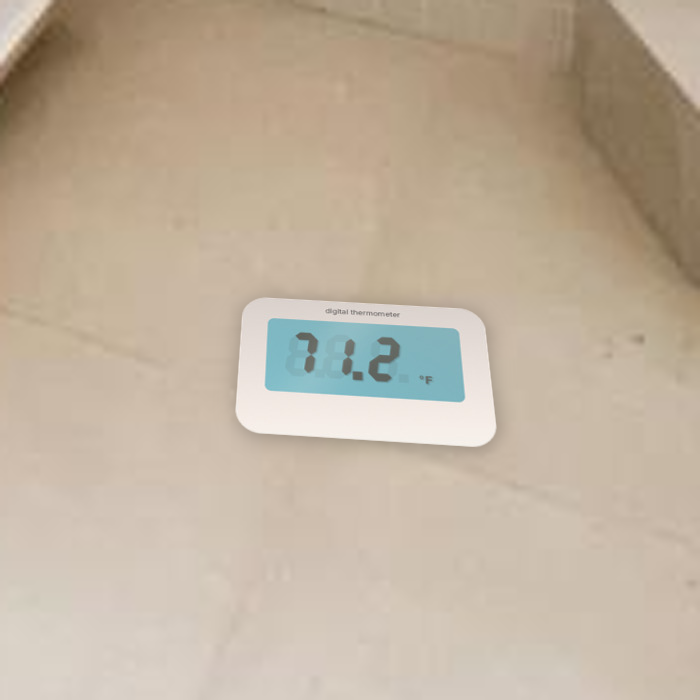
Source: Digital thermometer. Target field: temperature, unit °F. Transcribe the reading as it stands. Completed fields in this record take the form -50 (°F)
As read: 71.2 (°F)
